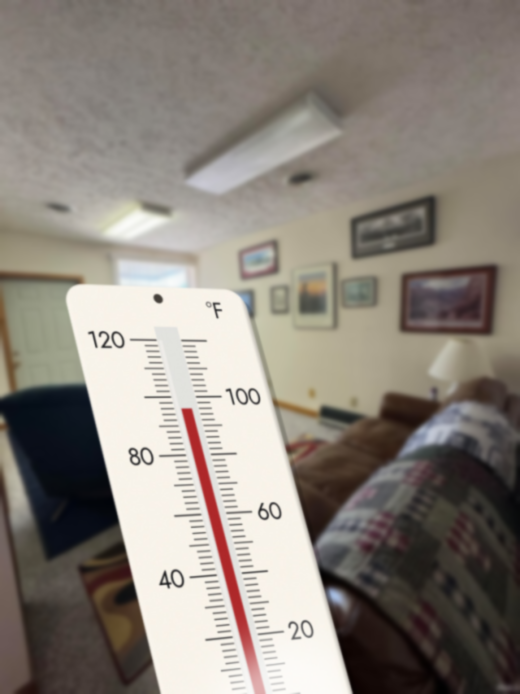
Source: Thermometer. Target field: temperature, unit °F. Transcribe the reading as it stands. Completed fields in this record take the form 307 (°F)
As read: 96 (°F)
